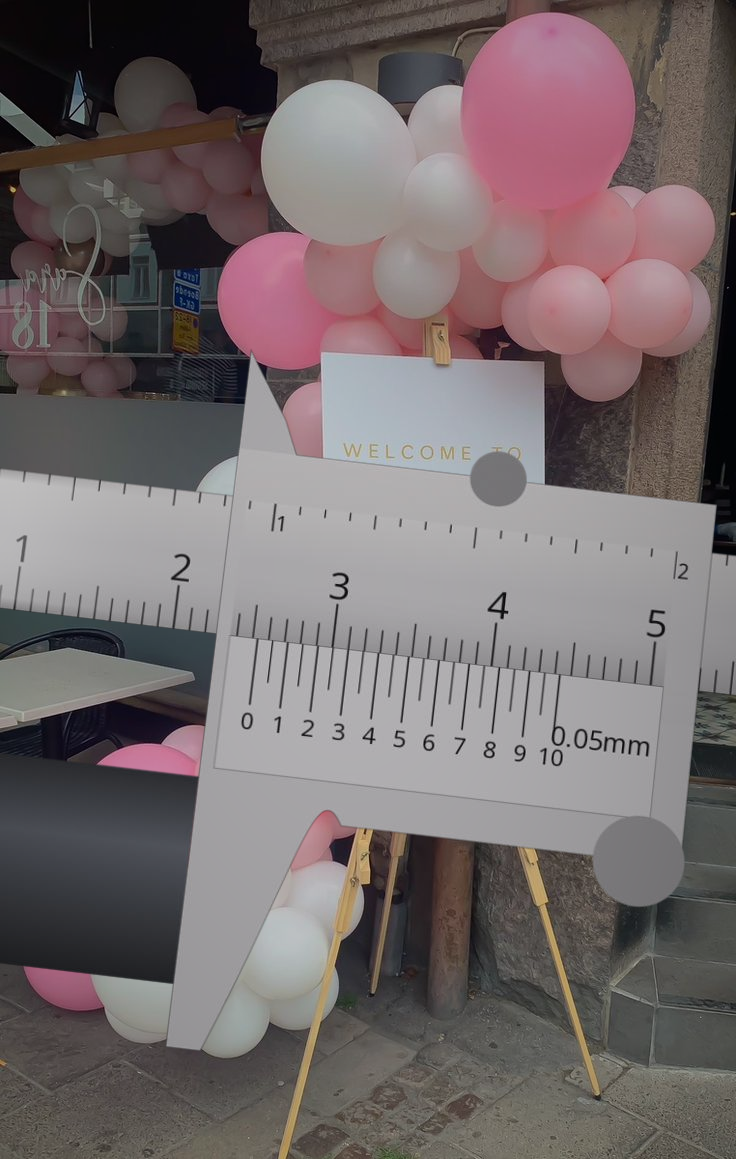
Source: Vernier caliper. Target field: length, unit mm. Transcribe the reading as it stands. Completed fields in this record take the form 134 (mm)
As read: 25.3 (mm)
